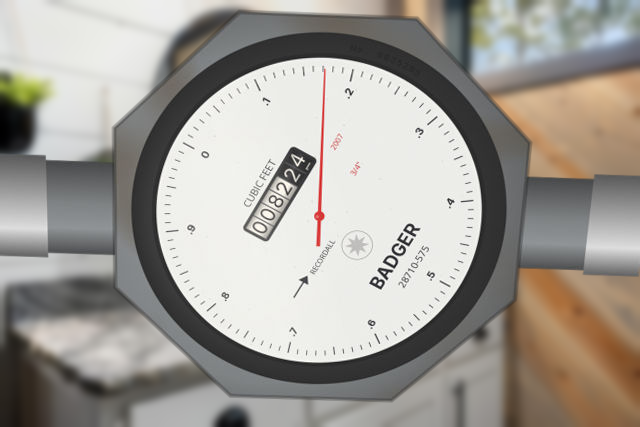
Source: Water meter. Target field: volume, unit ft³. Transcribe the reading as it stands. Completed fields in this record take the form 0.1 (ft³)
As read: 8224.17 (ft³)
